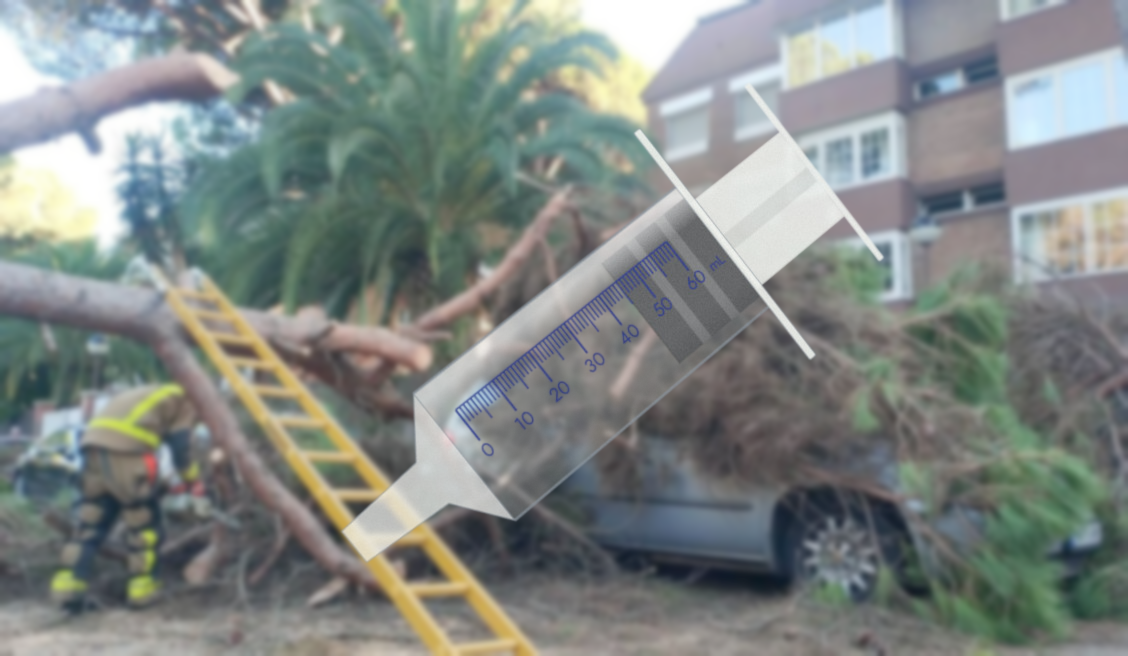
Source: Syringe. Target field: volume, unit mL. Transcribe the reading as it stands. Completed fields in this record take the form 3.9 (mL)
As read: 45 (mL)
